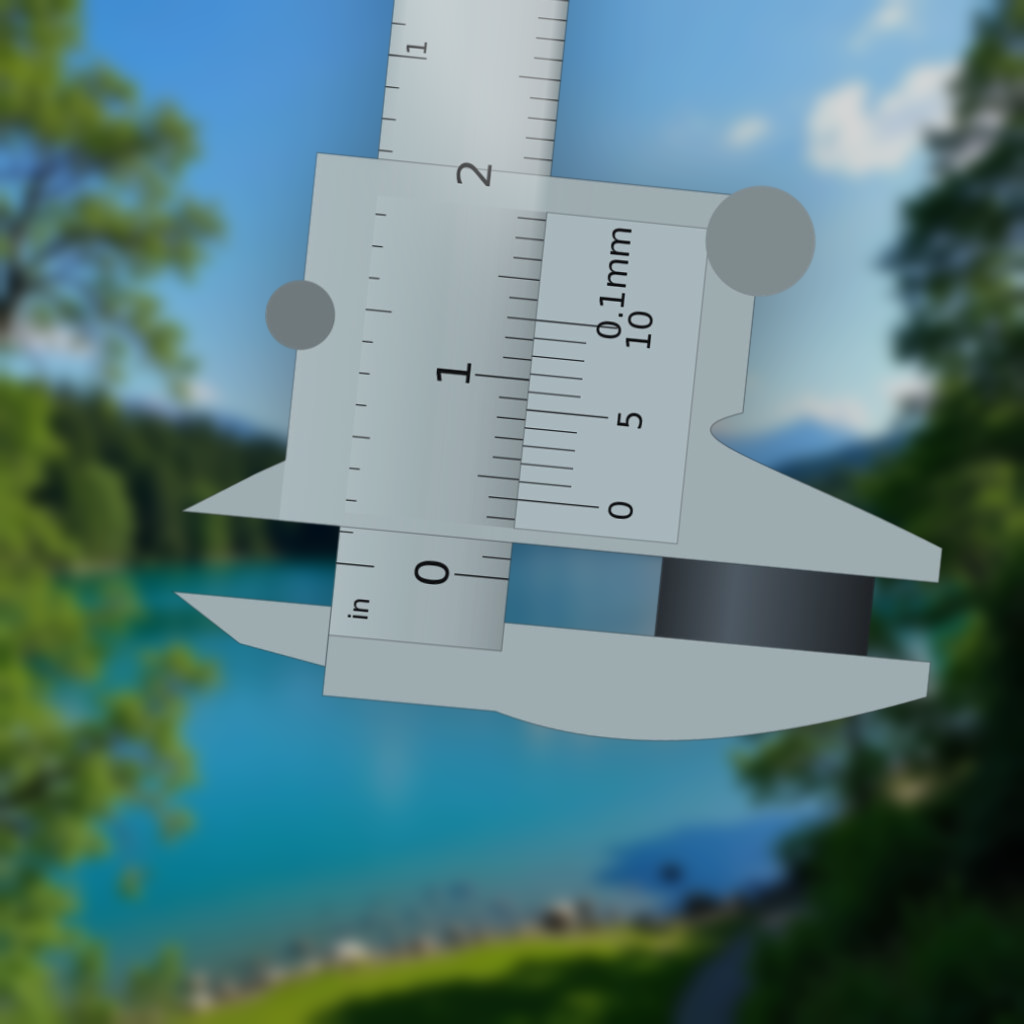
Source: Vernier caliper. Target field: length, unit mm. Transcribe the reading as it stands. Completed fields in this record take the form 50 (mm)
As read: 4.0 (mm)
